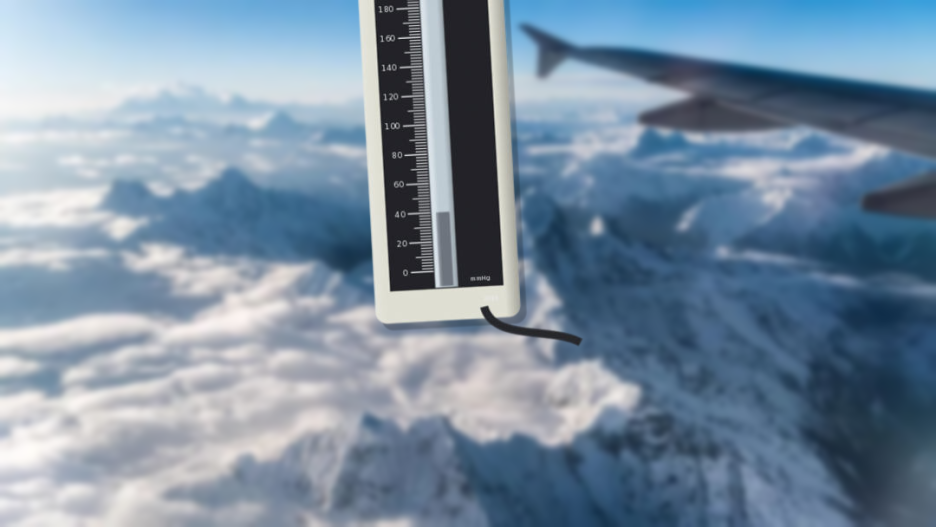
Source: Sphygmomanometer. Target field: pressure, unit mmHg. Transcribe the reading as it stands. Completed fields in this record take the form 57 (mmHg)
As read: 40 (mmHg)
